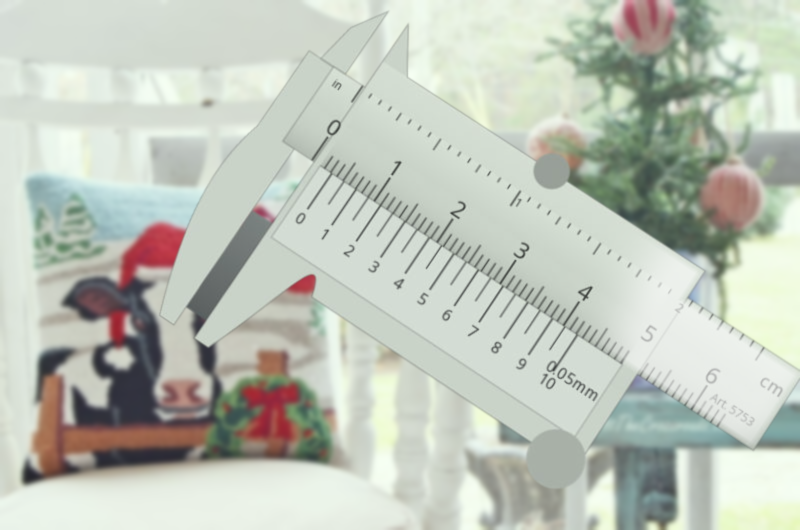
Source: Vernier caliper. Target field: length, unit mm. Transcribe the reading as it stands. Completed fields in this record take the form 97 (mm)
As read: 3.2 (mm)
